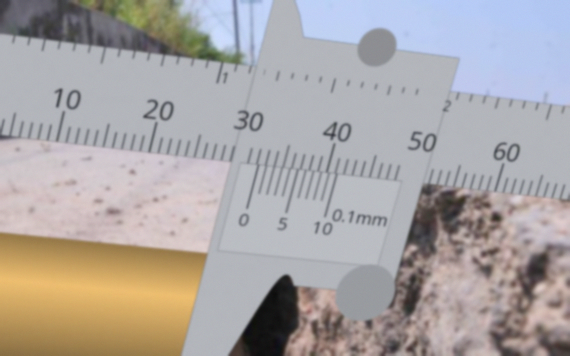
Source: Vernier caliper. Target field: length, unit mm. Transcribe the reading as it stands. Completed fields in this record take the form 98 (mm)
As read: 32.2 (mm)
